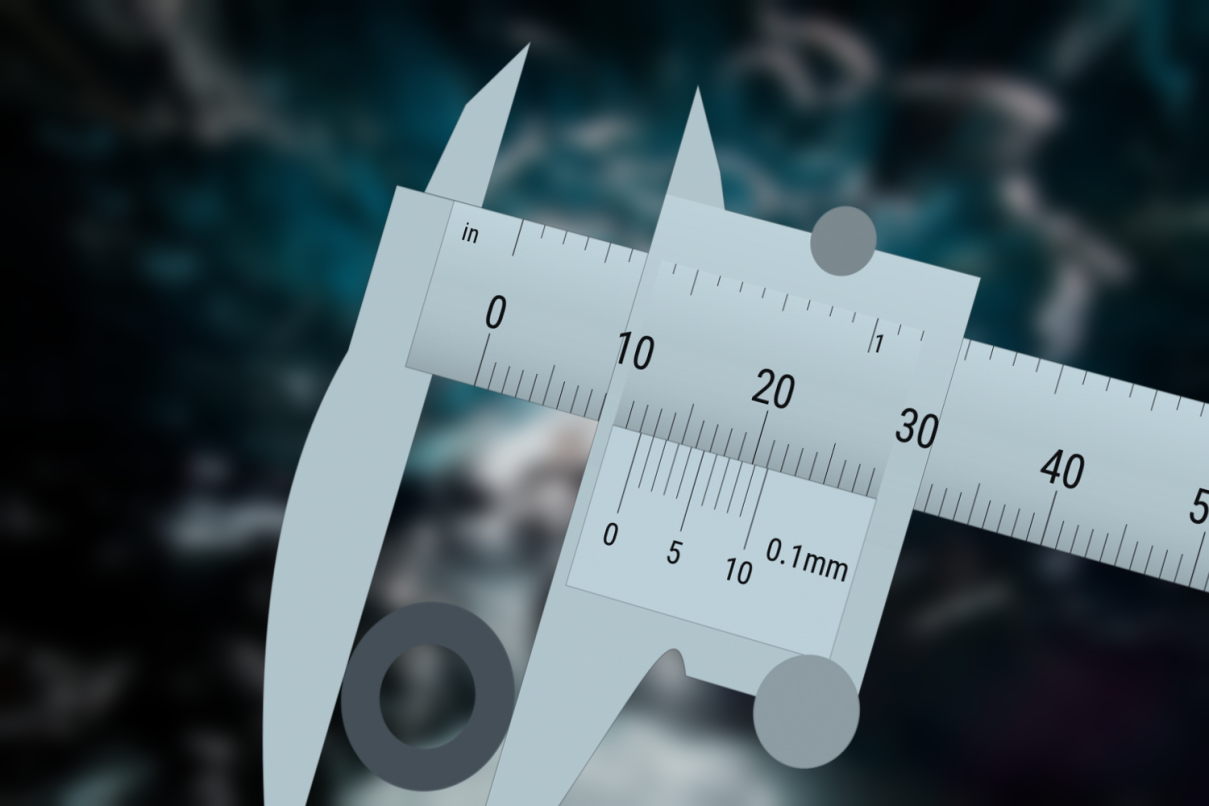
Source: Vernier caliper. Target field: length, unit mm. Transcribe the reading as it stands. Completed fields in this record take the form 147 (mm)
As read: 12.1 (mm)
